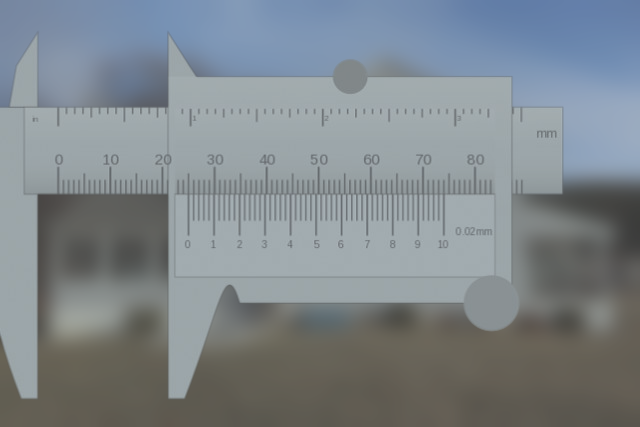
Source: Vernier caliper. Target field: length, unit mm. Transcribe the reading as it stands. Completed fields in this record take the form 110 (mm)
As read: 25.0 (mm)
